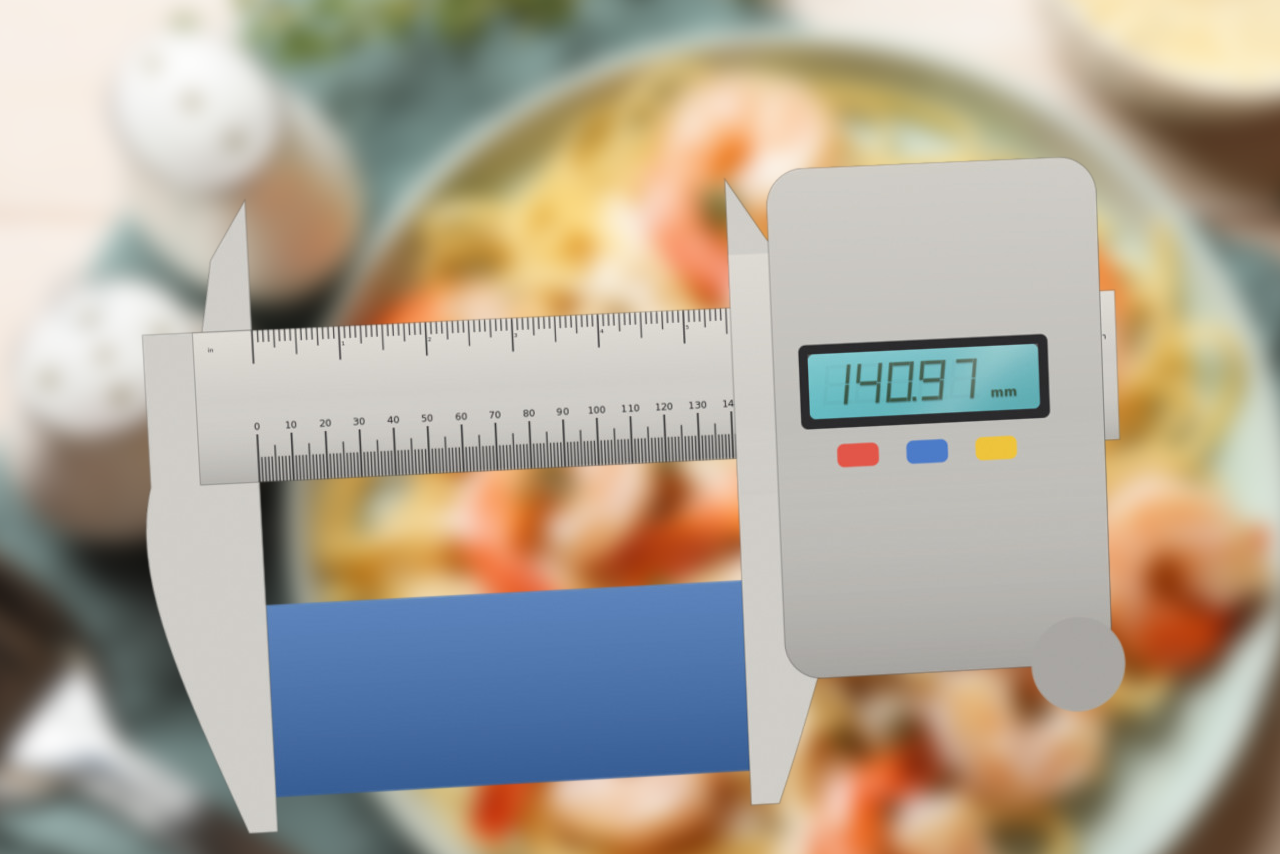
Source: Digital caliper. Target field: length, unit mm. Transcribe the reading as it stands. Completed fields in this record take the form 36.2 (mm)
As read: 140.97 (mm)
